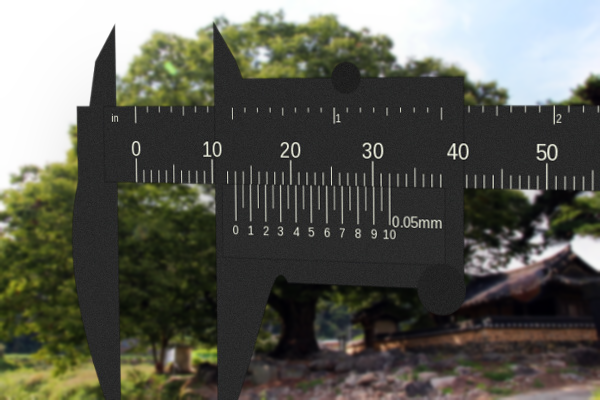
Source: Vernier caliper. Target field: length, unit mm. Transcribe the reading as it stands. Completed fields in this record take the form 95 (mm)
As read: 13.0 (mm)
